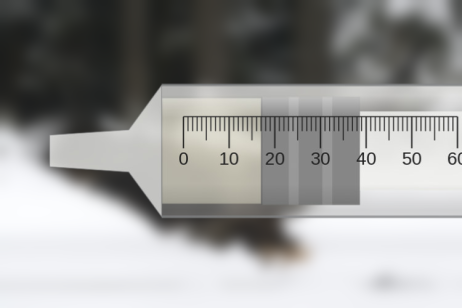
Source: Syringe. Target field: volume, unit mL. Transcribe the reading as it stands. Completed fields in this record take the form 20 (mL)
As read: 17 (mL)
